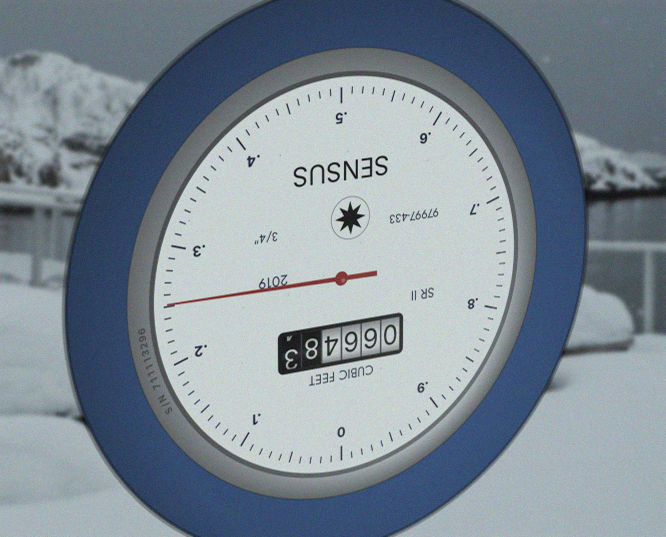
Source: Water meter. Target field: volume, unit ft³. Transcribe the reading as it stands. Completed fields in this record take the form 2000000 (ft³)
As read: 66483.25 (ft³)
